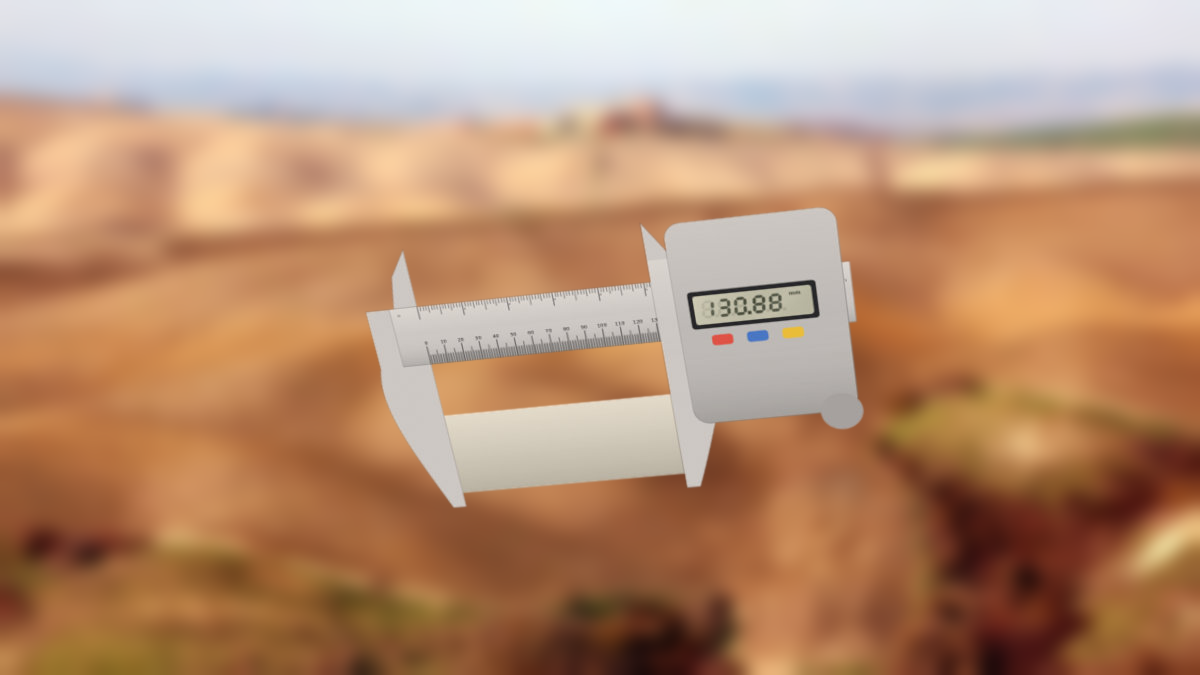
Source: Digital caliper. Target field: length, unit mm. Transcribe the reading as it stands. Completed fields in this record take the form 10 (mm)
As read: 130.88 (mm)
